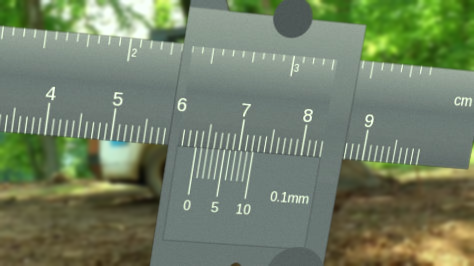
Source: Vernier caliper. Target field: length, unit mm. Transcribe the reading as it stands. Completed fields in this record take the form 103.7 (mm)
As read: 63.2 (mm)
